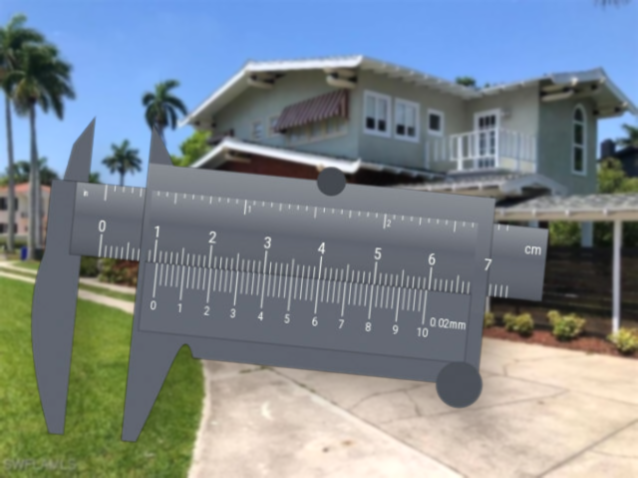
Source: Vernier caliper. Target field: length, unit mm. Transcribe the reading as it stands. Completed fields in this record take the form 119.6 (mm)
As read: 10.5 (mm)
